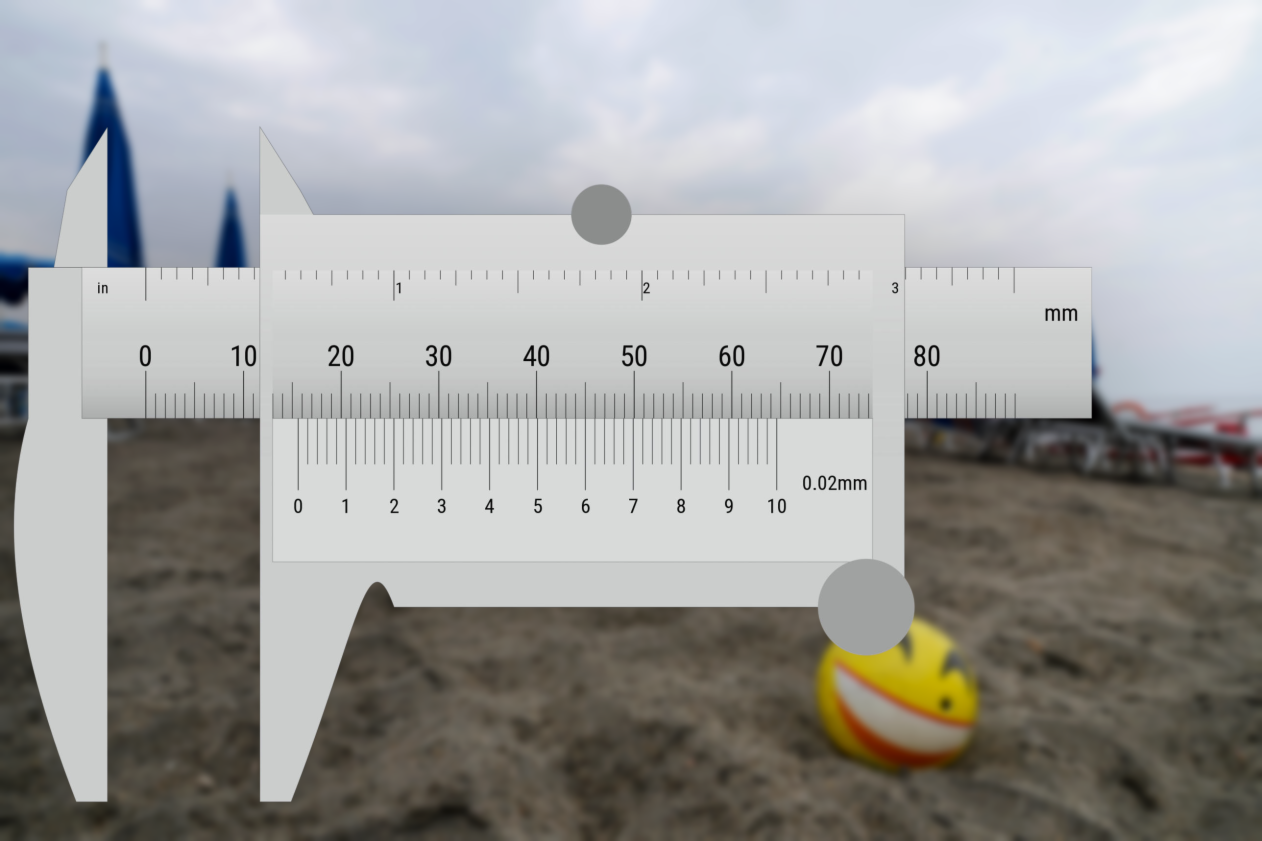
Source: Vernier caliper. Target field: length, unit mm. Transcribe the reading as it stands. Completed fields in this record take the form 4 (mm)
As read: 15.6 (mm)
